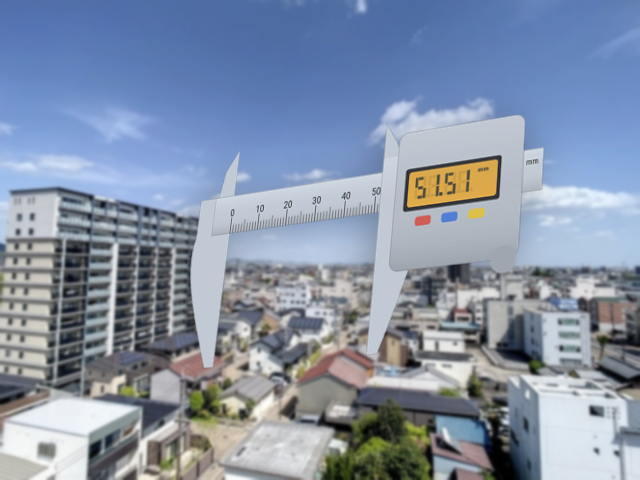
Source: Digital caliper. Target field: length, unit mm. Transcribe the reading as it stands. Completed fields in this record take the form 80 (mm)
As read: 51.51 (mm)
